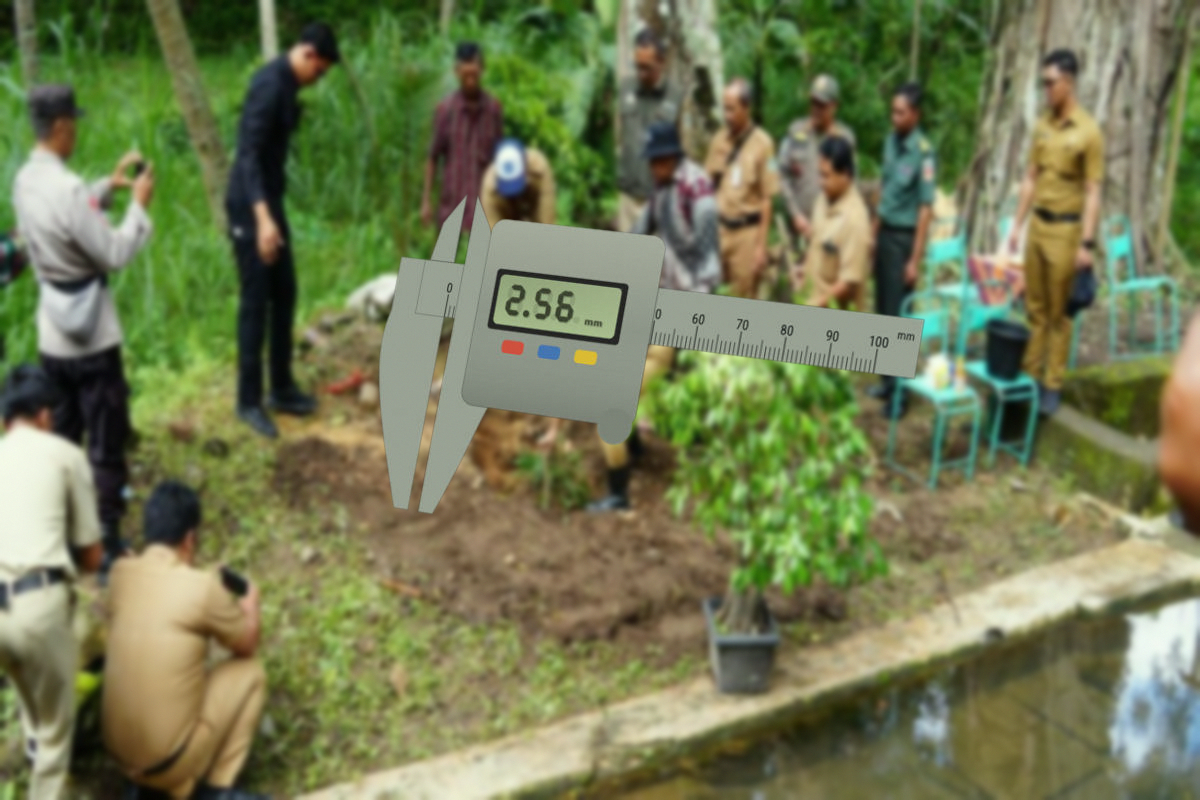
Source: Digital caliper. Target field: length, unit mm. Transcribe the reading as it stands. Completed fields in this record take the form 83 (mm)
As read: 2.56 (mm)
